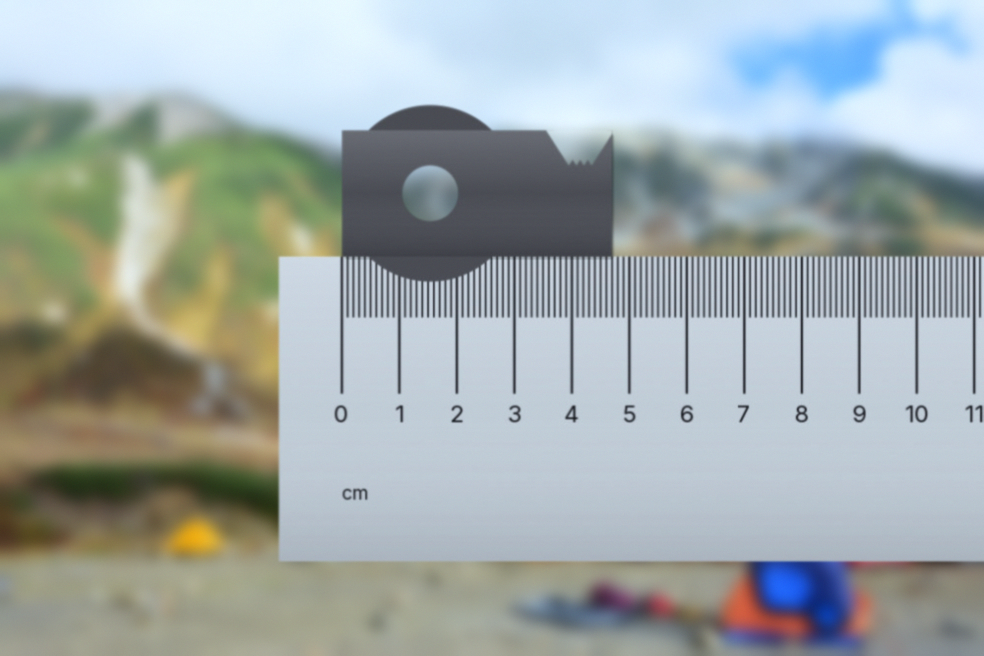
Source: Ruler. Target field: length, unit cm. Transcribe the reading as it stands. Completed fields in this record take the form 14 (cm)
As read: 4.7 (cm)
